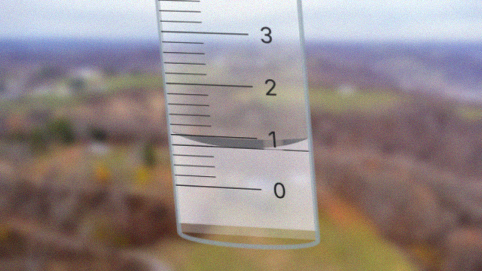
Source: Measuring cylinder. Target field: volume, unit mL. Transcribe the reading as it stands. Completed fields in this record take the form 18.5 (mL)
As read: 0.8 (mL)
